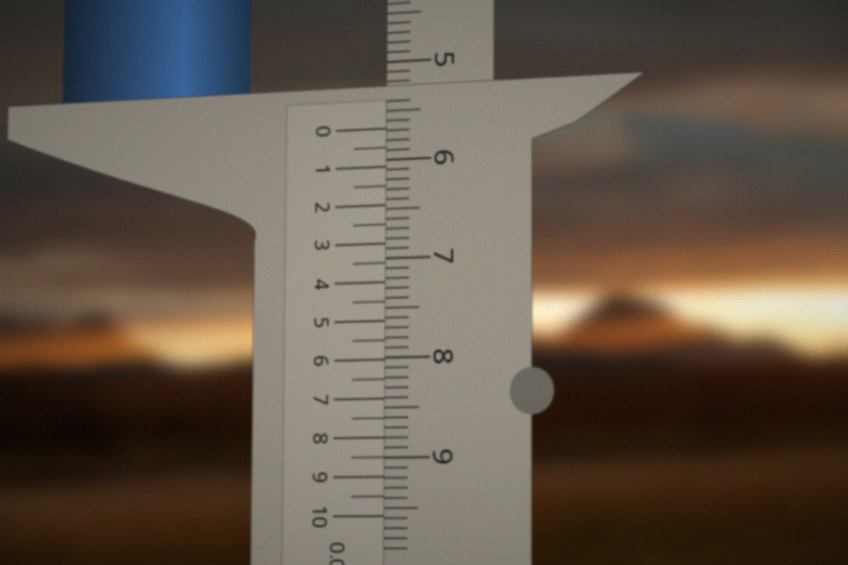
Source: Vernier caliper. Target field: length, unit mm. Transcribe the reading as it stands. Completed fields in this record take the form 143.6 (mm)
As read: 56.8 (mm)
